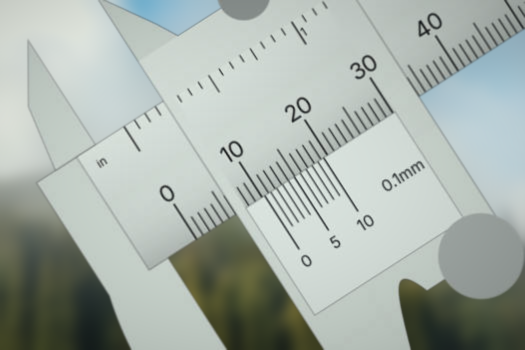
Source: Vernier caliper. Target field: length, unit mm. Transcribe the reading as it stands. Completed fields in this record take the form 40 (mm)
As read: 10.4 (mm)
